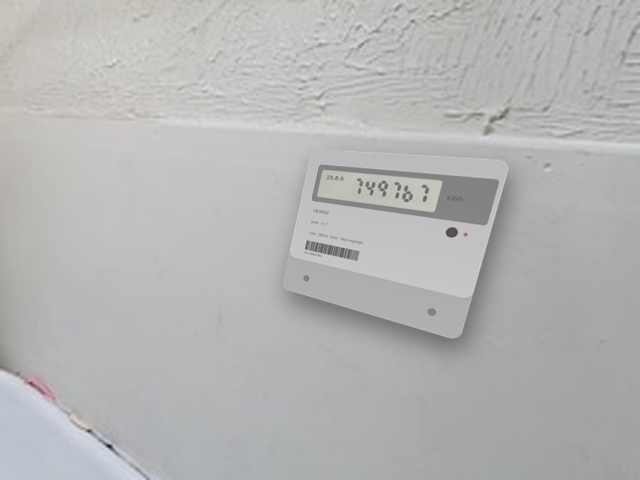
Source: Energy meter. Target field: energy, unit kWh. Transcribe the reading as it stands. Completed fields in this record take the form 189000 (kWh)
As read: 749767 (kWh)
